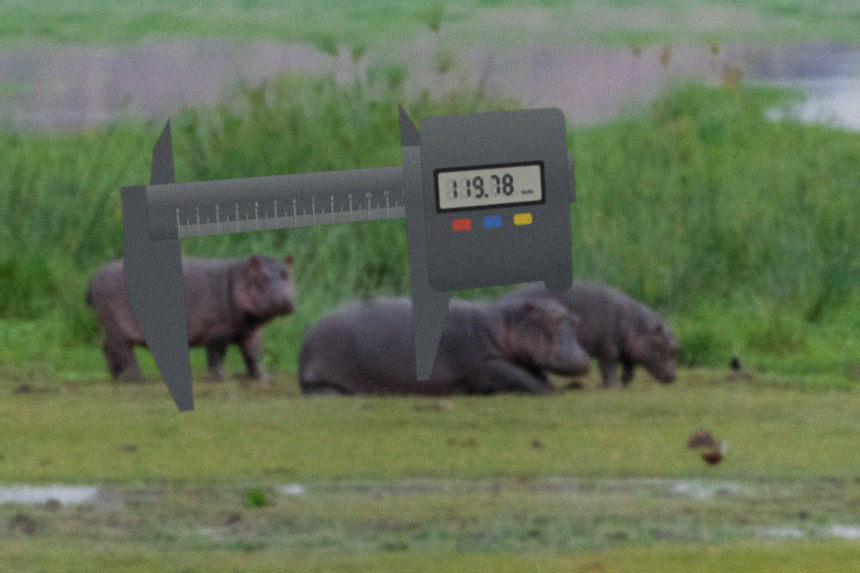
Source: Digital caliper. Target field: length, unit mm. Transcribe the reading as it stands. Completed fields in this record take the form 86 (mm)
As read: 119.78 (mm)
